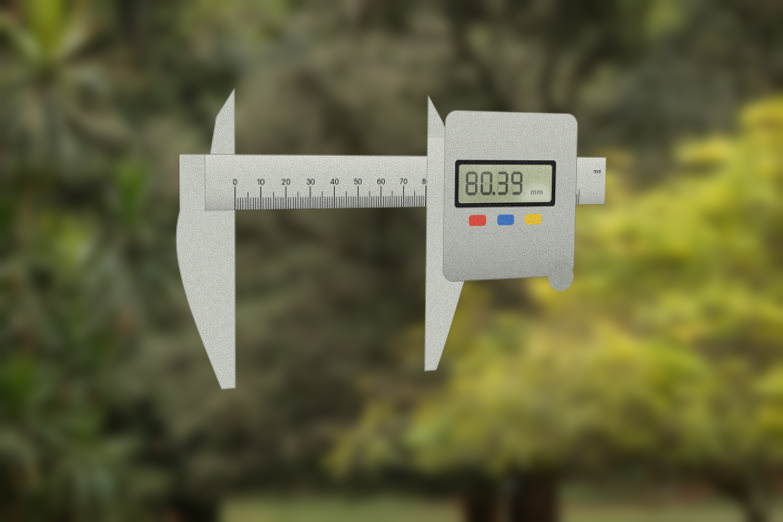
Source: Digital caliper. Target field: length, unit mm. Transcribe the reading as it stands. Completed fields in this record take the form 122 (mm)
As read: 80.39 (mm)
